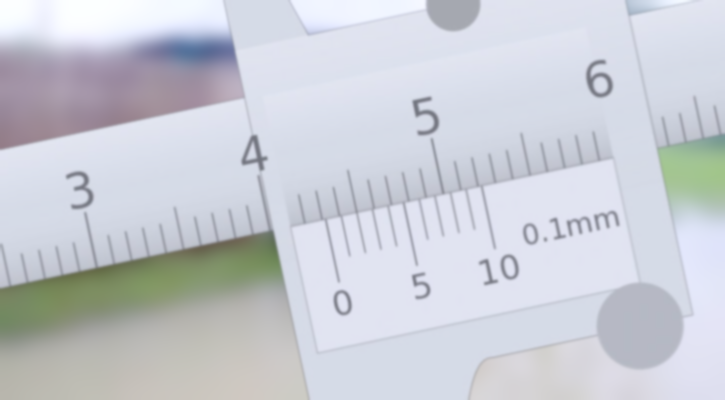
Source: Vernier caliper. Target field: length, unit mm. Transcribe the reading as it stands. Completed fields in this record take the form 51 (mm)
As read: 43.2 (mm)
